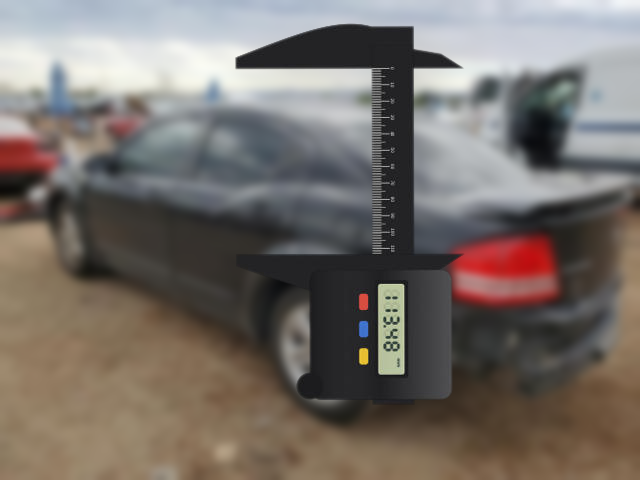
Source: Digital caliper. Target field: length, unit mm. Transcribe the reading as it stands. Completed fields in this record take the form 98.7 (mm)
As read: 113.48 (mm)
